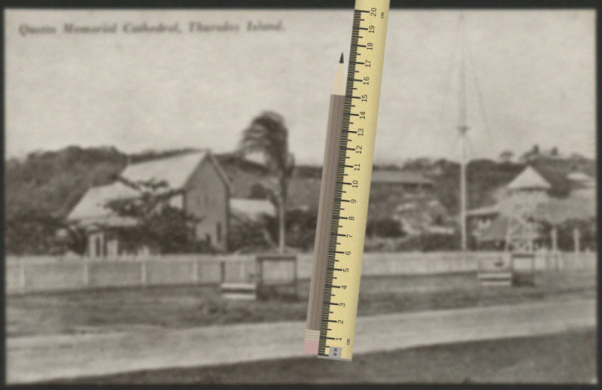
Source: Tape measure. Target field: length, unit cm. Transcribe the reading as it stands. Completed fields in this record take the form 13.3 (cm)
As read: 17.5 (cm)
